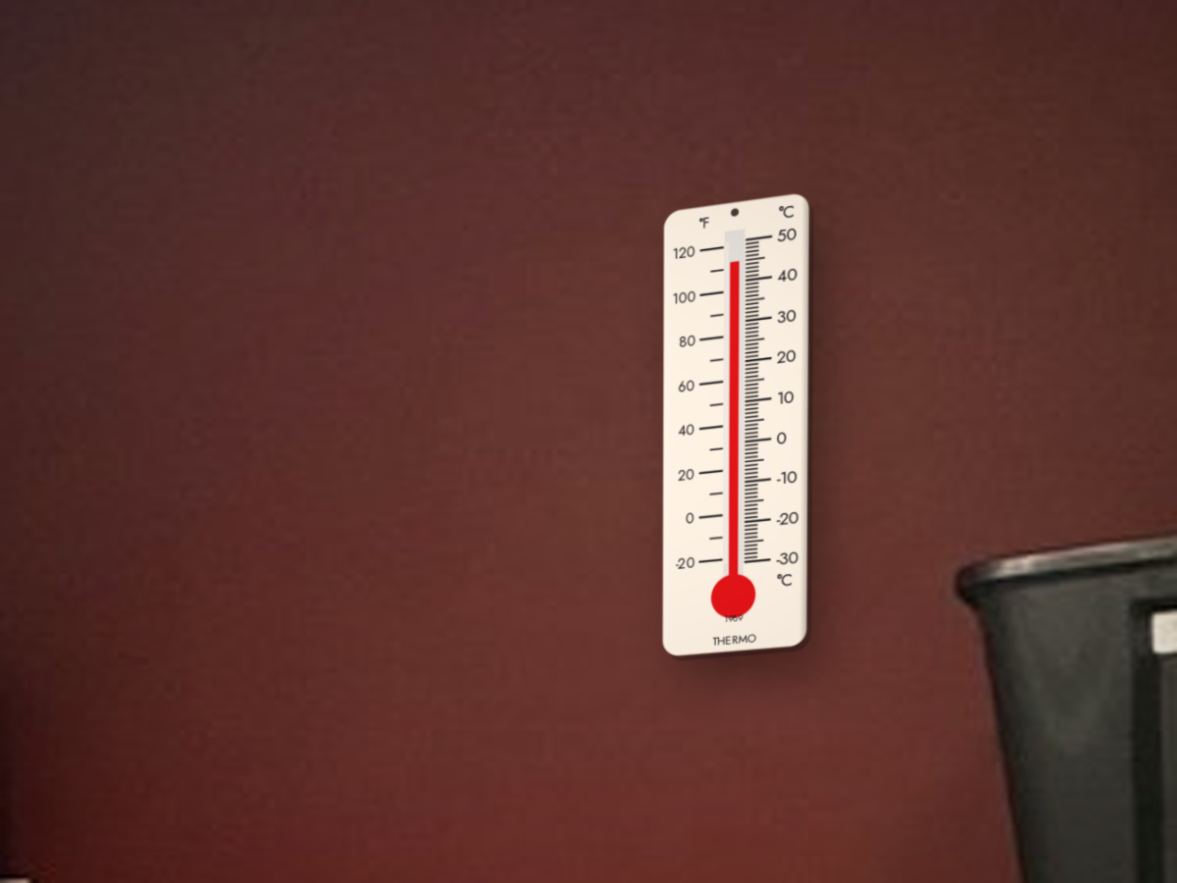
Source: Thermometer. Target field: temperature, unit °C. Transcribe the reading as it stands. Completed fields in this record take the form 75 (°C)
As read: 45 (°C)
